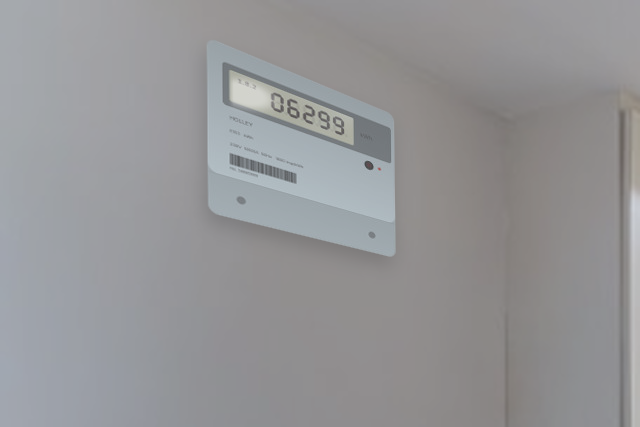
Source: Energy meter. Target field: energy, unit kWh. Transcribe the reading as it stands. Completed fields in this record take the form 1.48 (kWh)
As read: 6299 (kWh)
